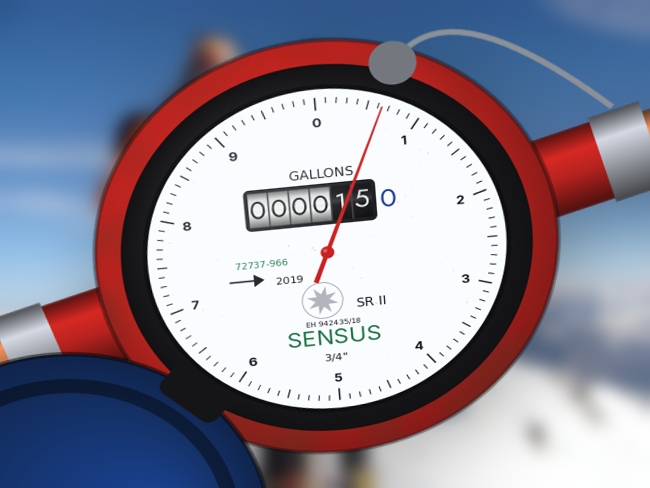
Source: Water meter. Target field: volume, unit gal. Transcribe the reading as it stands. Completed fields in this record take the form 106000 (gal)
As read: 150.6 (gal)
